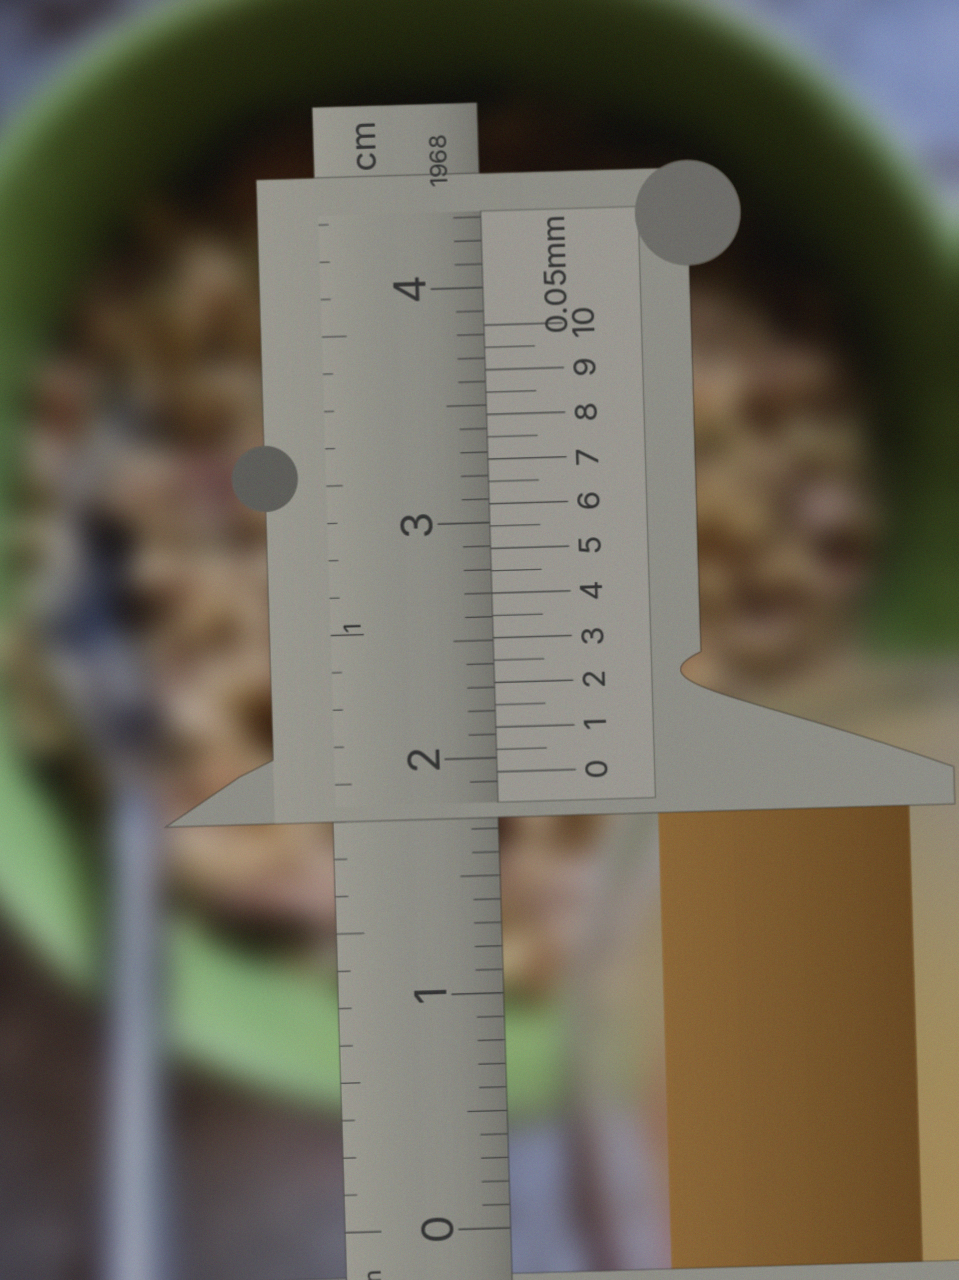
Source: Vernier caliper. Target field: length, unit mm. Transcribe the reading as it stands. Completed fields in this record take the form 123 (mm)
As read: 19.4 (mm)
